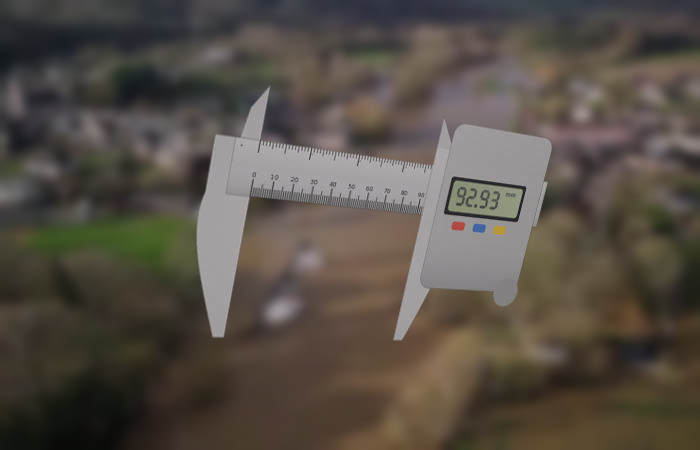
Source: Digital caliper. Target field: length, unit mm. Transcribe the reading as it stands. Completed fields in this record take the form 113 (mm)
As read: 92.93 (mm)
